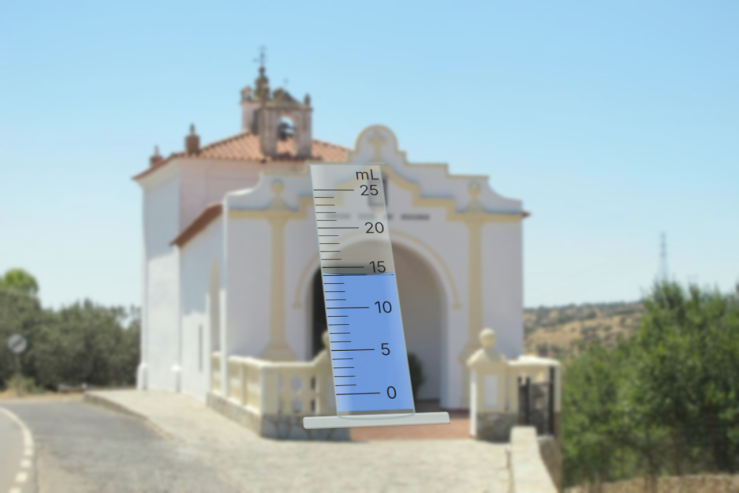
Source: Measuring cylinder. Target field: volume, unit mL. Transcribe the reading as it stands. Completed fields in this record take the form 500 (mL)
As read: 14 (mL)
